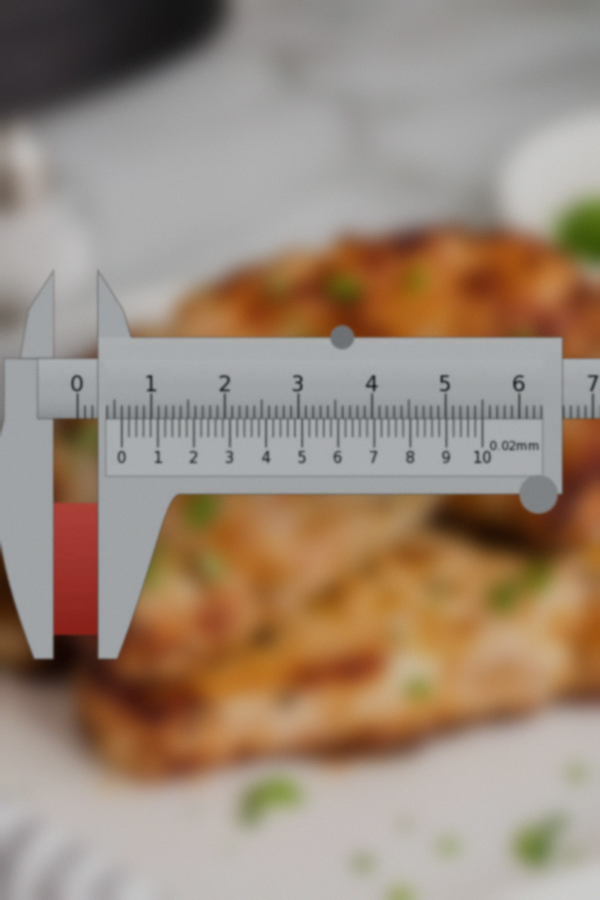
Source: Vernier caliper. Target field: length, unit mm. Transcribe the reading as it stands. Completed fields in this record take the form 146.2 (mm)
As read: 6.0 (mm)
